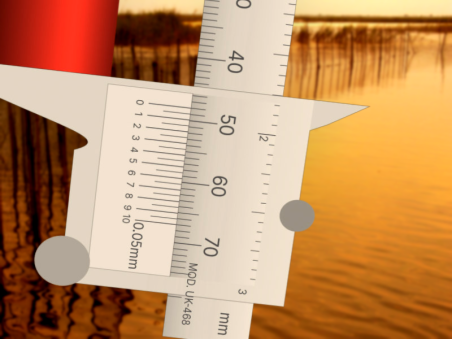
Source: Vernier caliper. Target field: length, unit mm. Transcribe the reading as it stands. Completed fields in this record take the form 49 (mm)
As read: 48.0 (mm)
